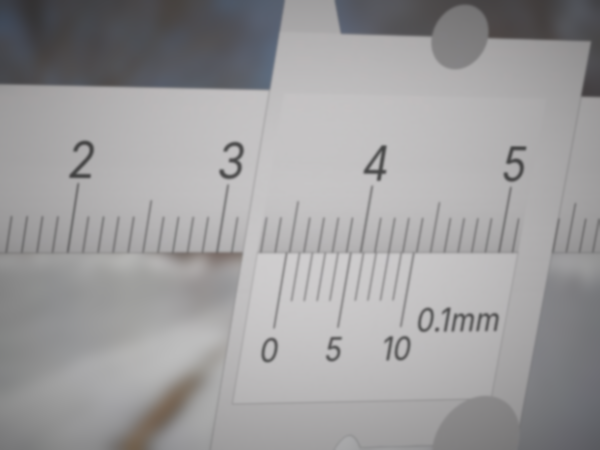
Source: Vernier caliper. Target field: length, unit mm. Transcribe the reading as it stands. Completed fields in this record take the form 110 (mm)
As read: 34.8 (mm)
